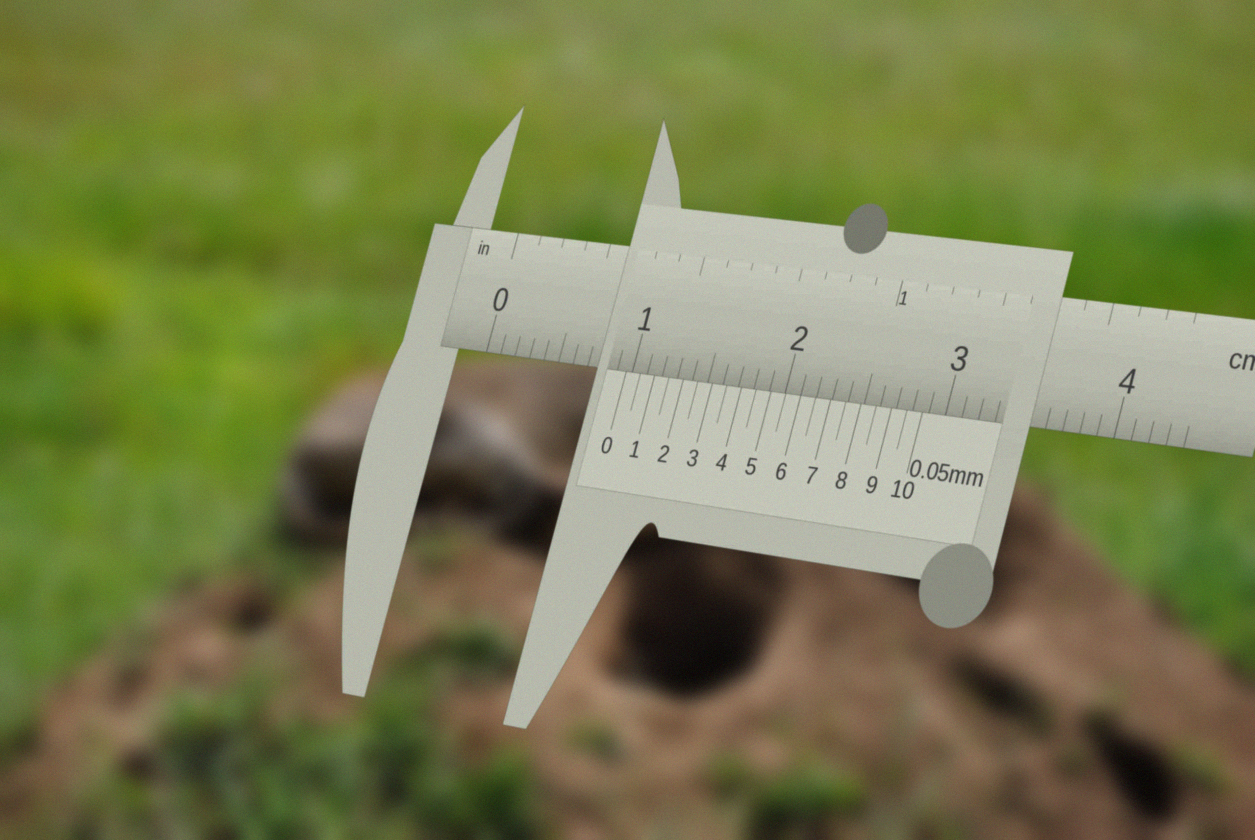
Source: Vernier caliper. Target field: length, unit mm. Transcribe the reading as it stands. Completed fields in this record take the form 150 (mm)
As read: 9.6 (mm)
